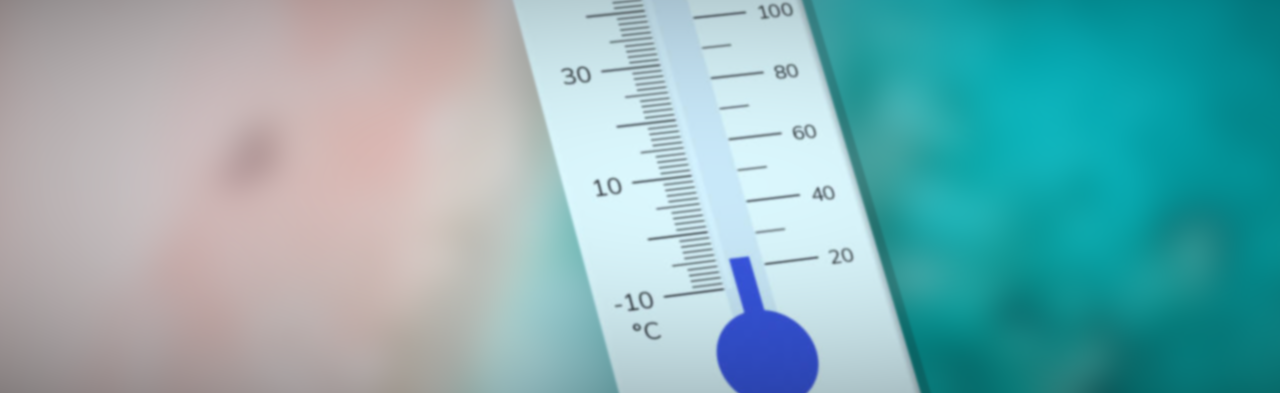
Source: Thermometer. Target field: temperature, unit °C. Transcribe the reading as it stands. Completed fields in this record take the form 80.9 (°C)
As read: -5 (°C)
